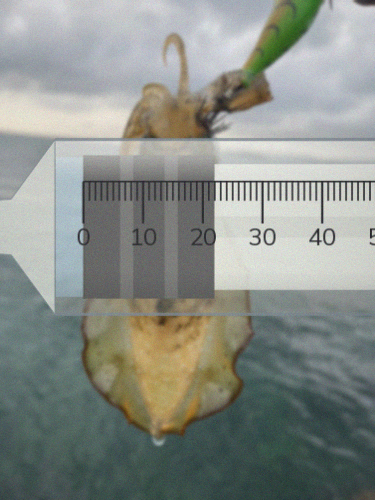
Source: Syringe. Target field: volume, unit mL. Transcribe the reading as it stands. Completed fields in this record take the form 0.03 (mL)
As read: 0 (mL)
